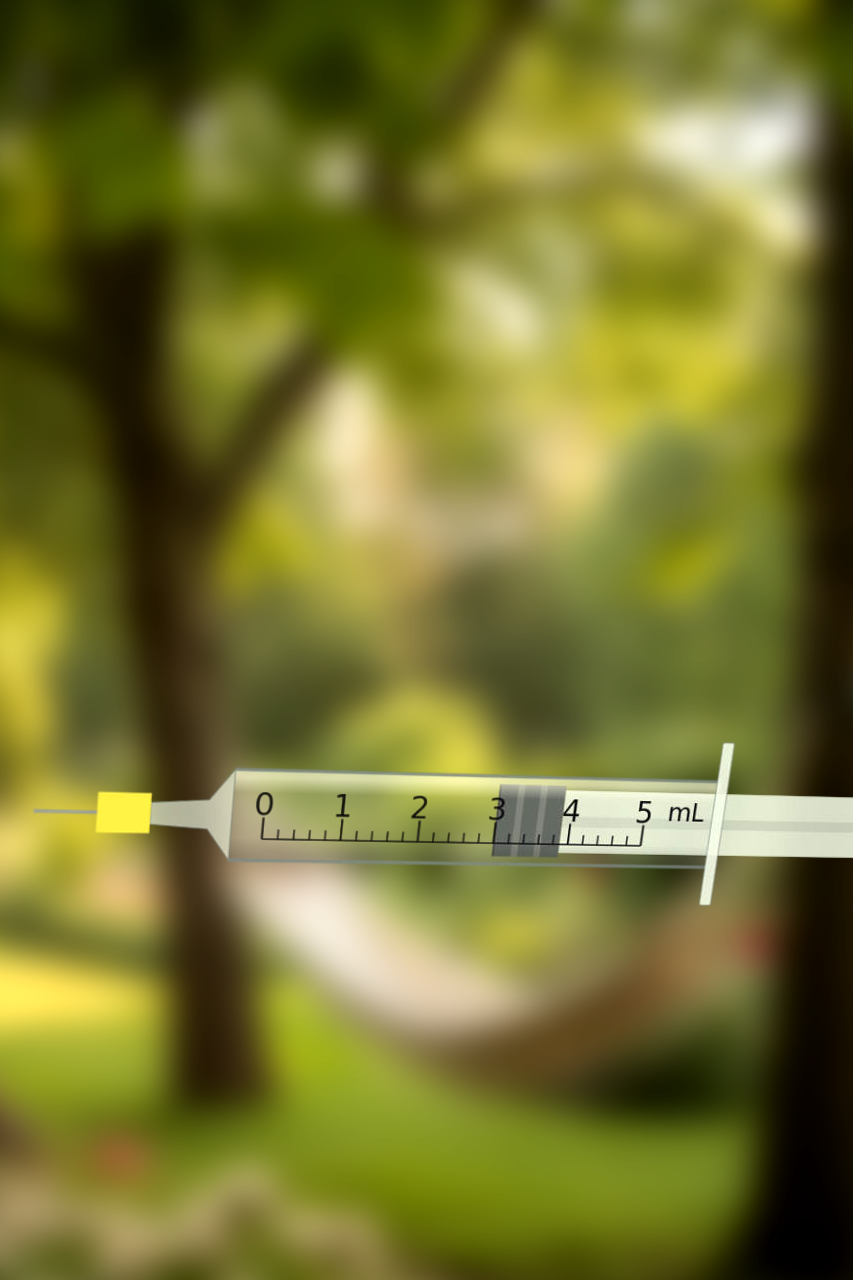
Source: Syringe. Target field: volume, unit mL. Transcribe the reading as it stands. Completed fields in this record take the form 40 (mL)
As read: 3 (mL)
